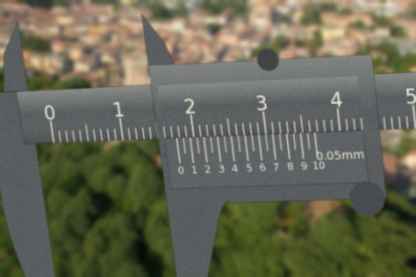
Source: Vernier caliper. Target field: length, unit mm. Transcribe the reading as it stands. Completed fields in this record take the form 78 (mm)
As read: 17.6 (mm)
